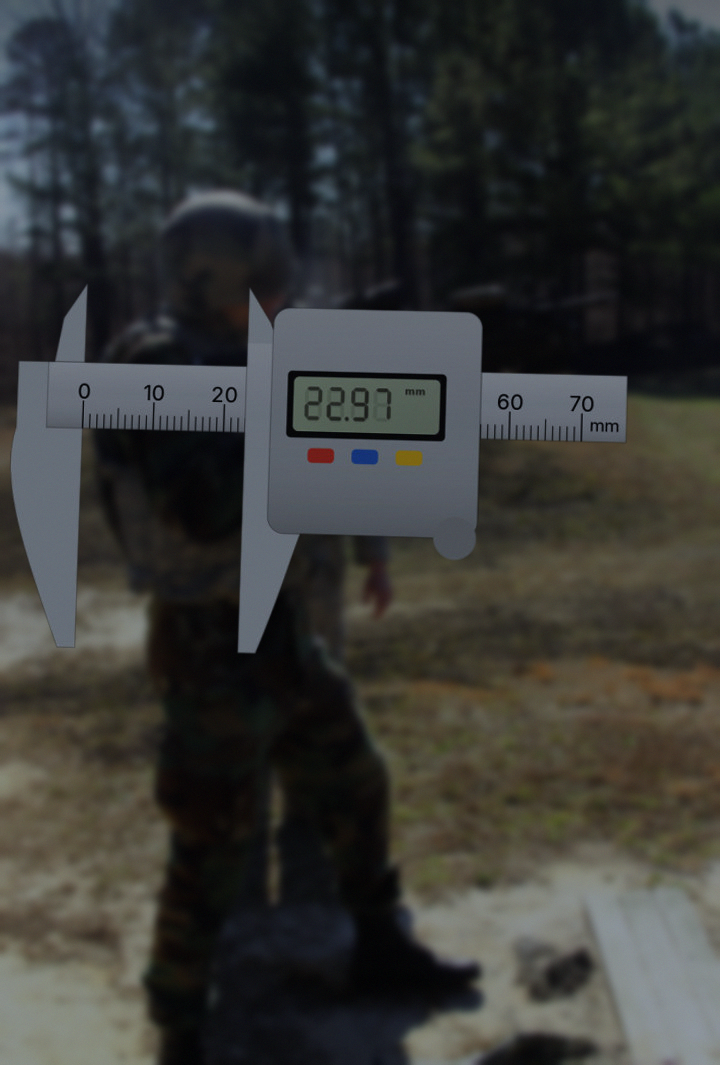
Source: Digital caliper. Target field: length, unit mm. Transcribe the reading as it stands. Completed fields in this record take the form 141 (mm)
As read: 22.97 (mm)
